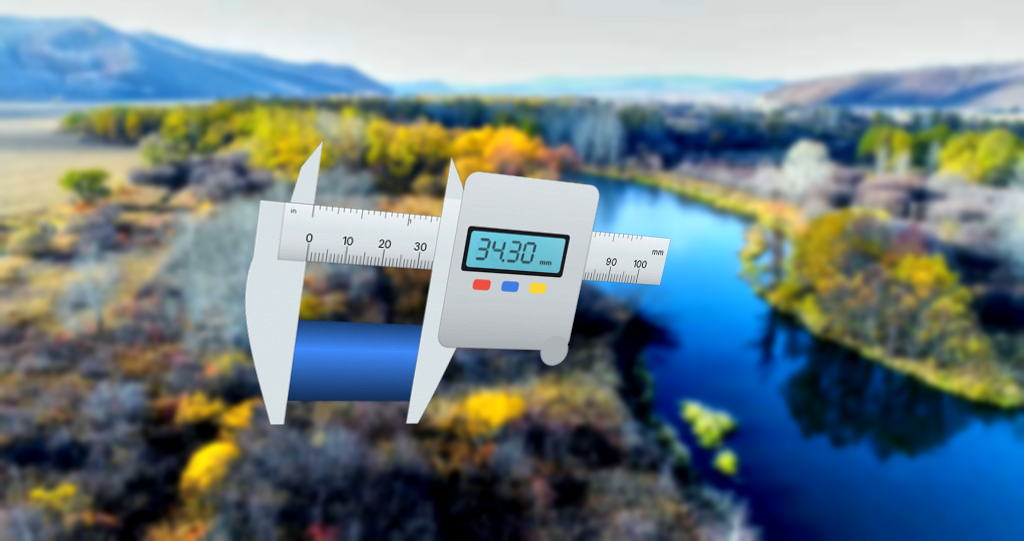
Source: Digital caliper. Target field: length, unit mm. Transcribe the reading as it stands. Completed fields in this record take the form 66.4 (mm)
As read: 34.30 (mm)
